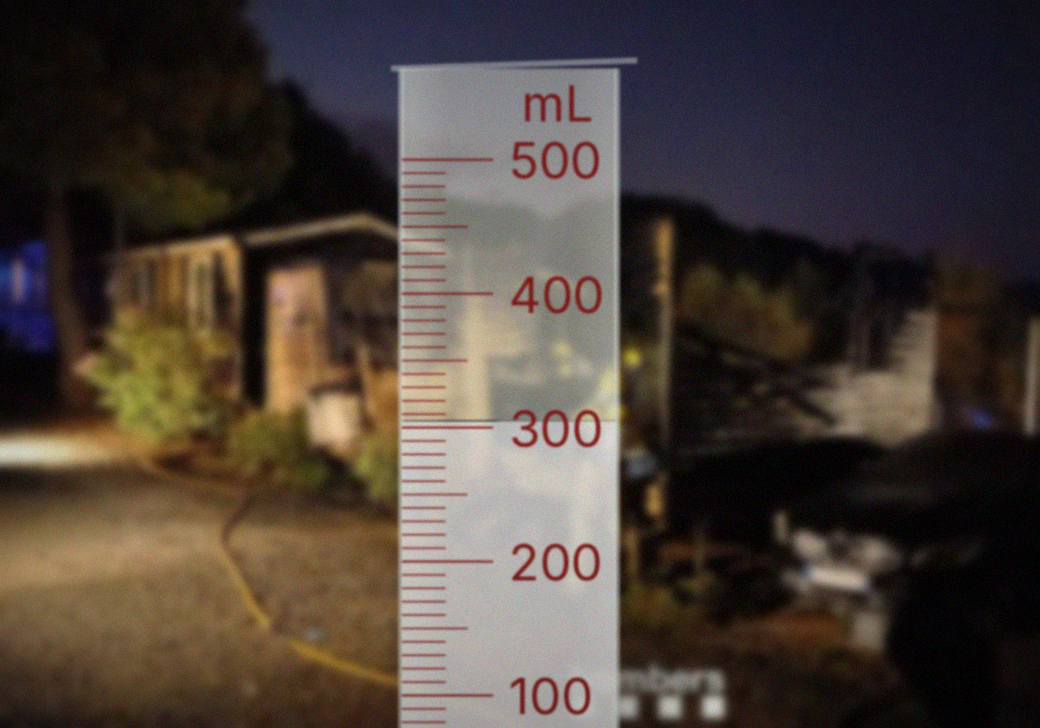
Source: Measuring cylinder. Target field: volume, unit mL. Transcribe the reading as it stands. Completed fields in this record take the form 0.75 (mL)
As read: 305 (mL)
